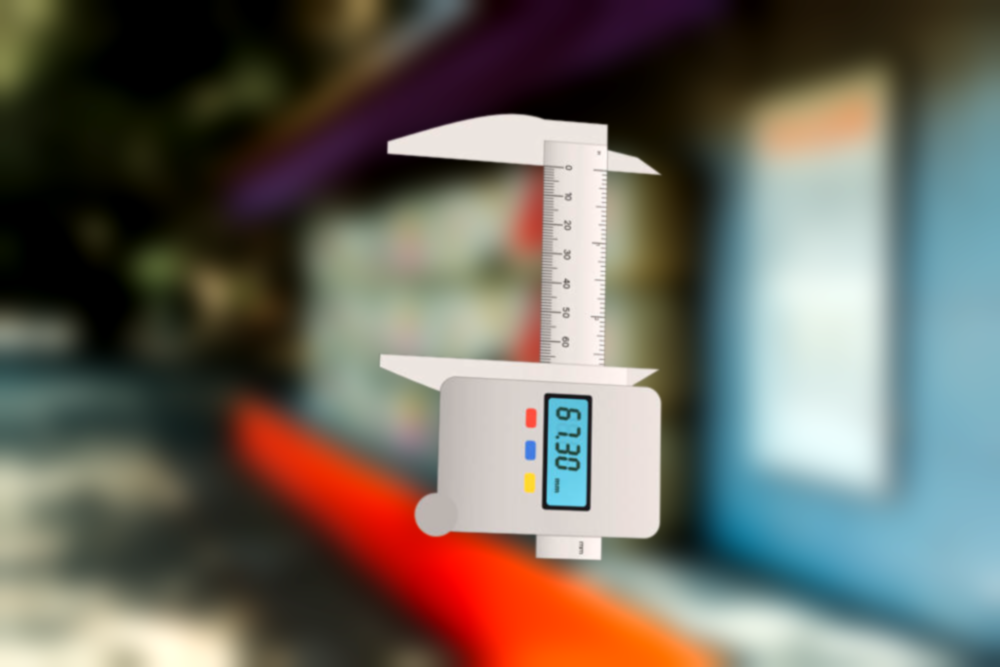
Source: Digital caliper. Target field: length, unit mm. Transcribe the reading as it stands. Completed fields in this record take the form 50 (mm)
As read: 67.30 (mm)
